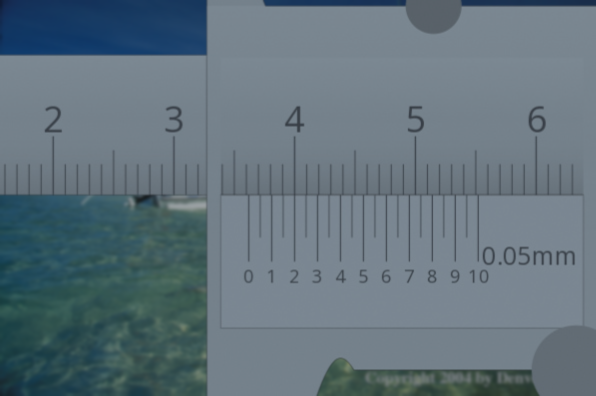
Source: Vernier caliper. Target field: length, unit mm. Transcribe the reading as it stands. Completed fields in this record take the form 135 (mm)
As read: 36.2 (mm)
